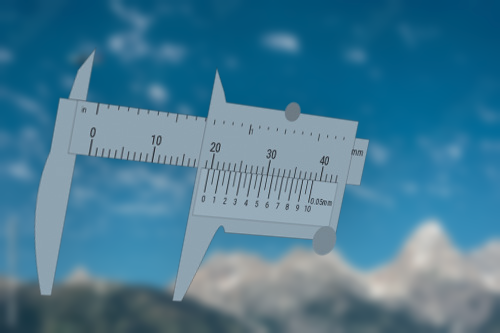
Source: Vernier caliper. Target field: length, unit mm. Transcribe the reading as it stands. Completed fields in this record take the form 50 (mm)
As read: 19.6 (mm)
